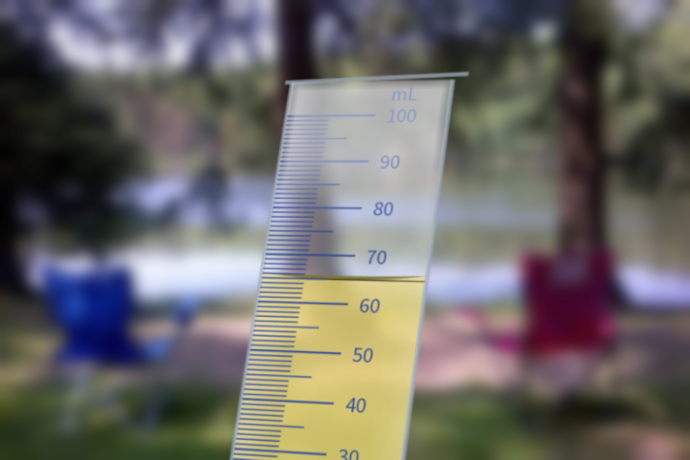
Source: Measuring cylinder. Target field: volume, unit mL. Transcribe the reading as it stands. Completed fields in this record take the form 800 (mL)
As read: 65 (mL)
